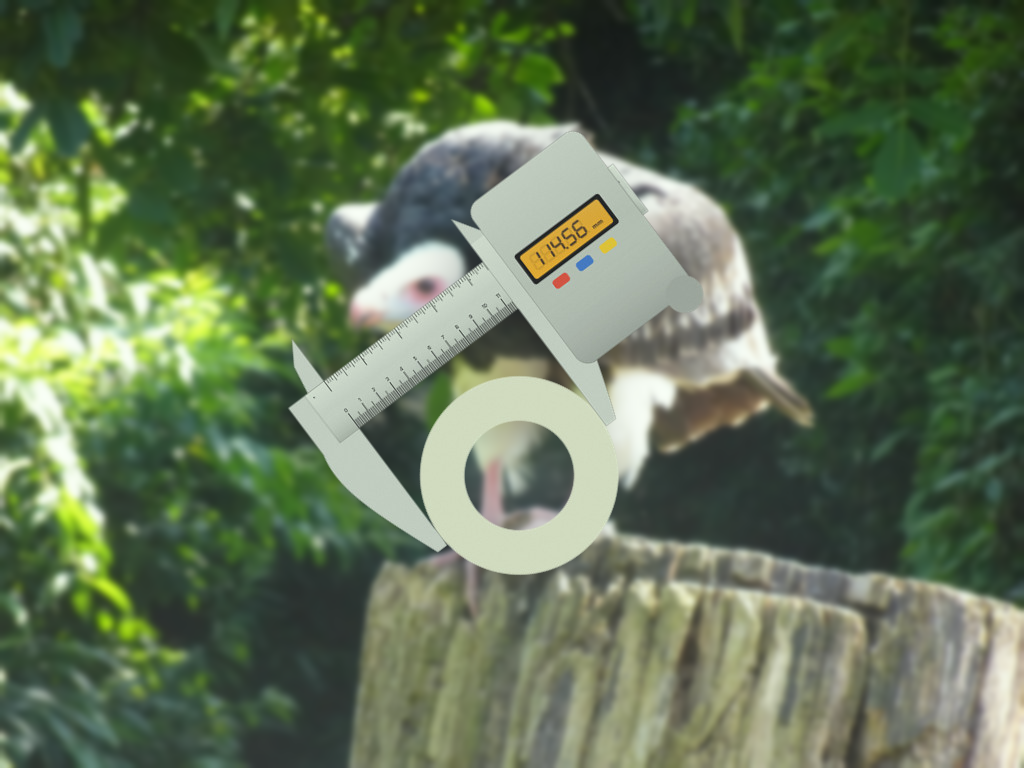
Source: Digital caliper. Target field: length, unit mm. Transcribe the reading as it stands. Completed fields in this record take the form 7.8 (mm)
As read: 114.56 (mm)
